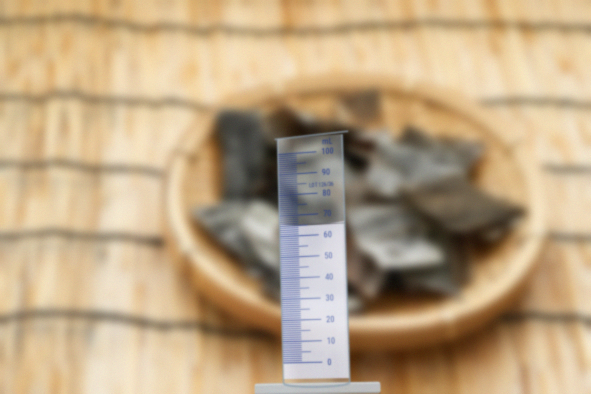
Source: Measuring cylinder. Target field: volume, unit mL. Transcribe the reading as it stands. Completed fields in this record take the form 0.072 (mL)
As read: 65 (mL)
